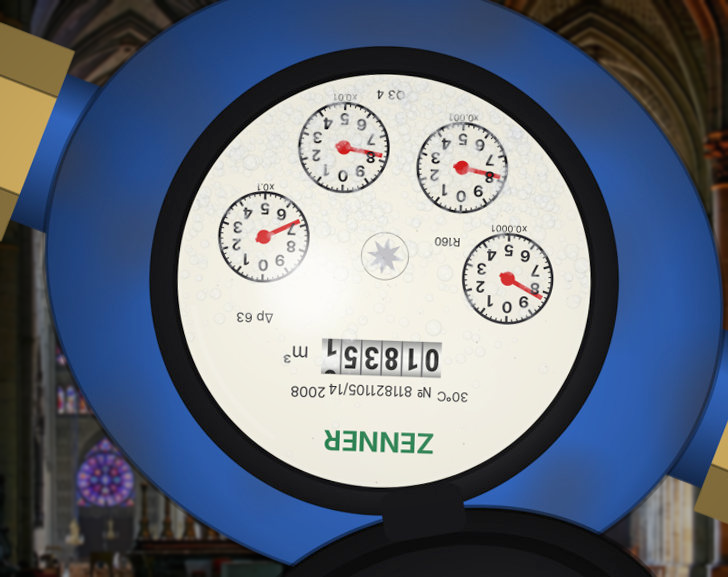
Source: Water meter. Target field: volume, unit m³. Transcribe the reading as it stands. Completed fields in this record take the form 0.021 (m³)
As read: 18350.6778 (m³)
